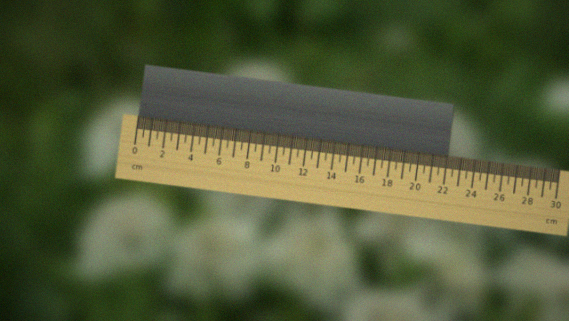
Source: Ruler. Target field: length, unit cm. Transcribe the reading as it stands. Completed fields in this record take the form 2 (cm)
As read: 22 (cm)
